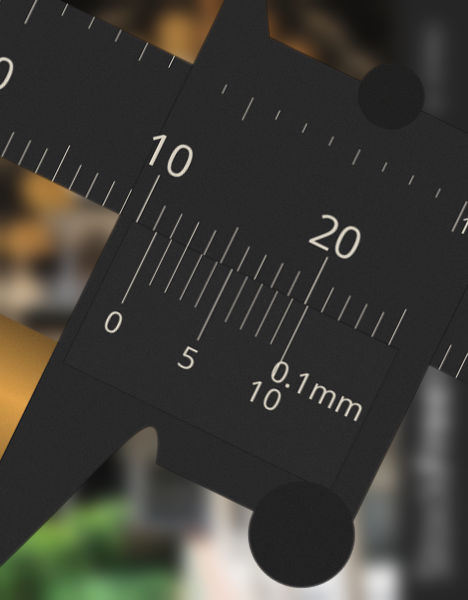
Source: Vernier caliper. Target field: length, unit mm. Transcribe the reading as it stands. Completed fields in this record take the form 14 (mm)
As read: 11.2 (mm)
